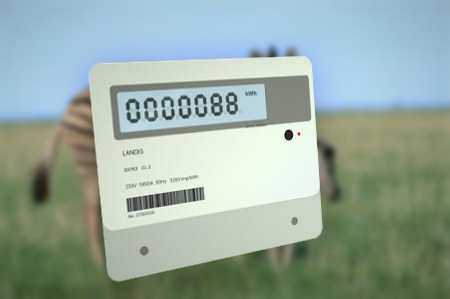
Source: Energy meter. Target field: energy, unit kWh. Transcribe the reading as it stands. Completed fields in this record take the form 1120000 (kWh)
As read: 88 (kWh)
